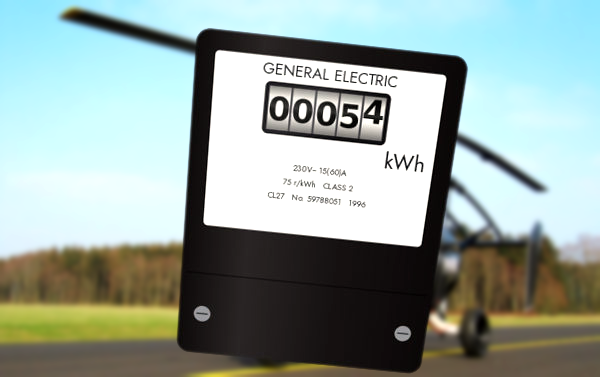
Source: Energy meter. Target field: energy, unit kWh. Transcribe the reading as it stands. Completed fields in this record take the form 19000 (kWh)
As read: 54 (kWh)
